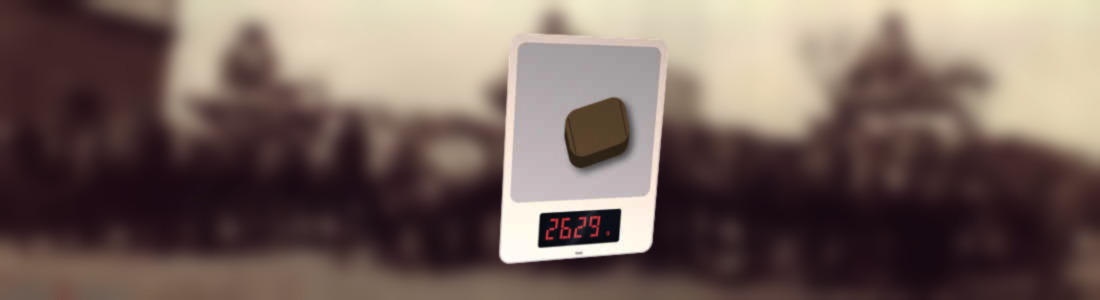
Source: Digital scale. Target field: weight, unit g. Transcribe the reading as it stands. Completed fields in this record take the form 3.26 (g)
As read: 2629 (g)
